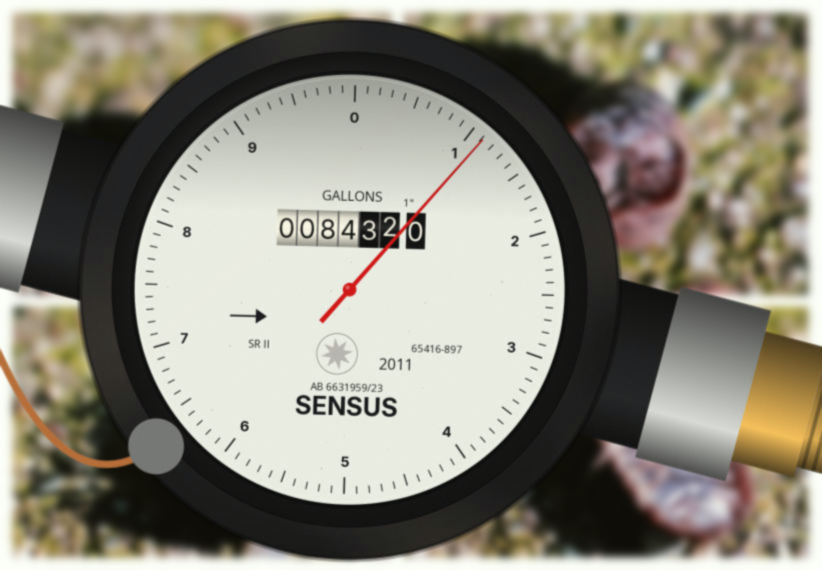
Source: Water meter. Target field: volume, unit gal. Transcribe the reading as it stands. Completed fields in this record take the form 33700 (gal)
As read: 84321.1 (gal)
